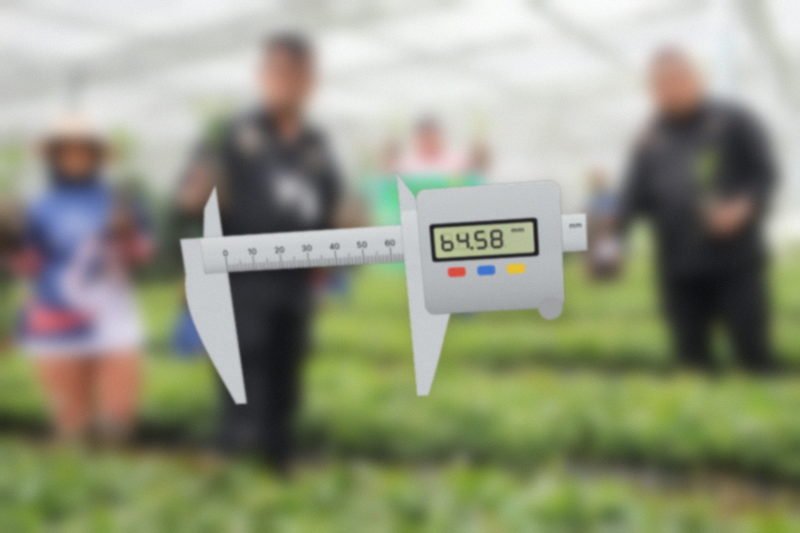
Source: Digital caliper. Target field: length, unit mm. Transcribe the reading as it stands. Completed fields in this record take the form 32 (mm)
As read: 64.58 (mm)
